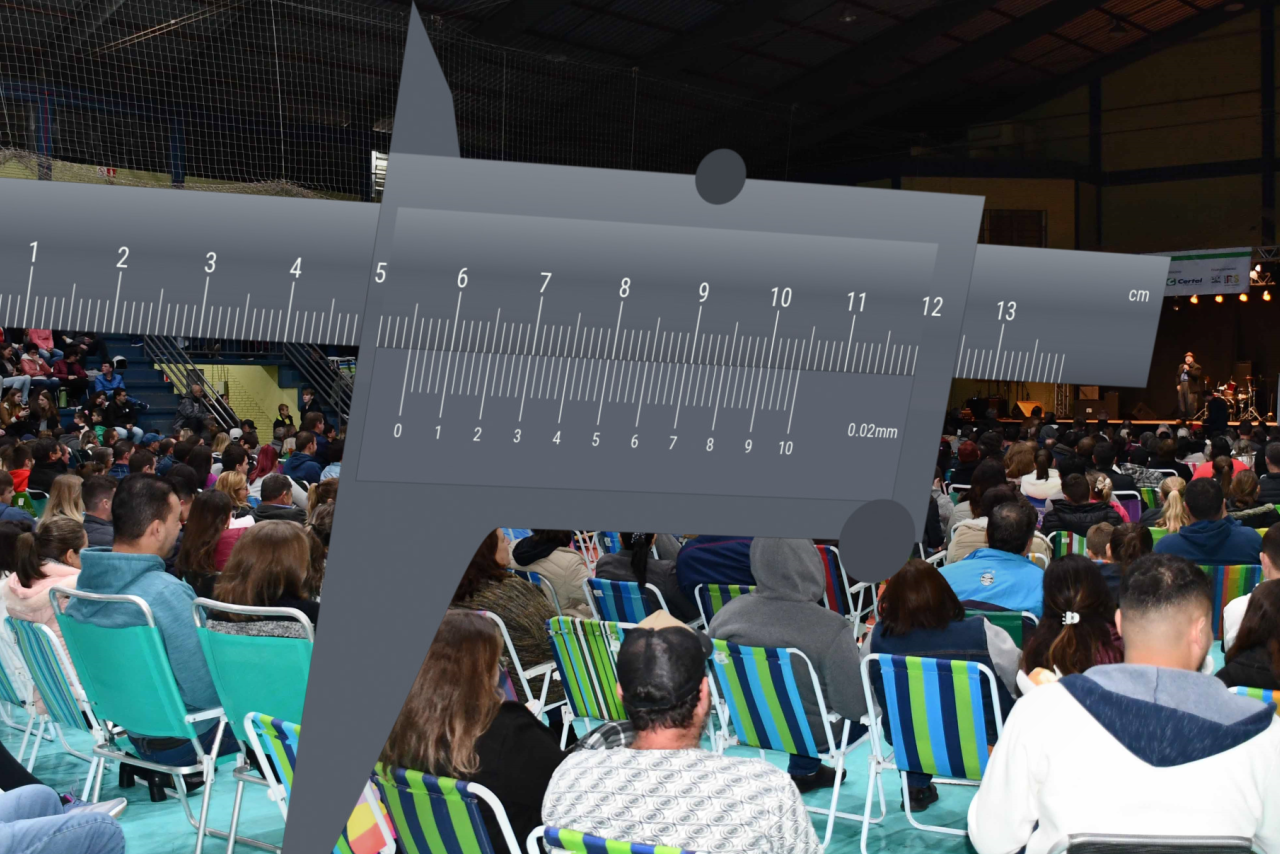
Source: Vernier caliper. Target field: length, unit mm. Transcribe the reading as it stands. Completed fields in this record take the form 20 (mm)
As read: 55.0 (mm)
